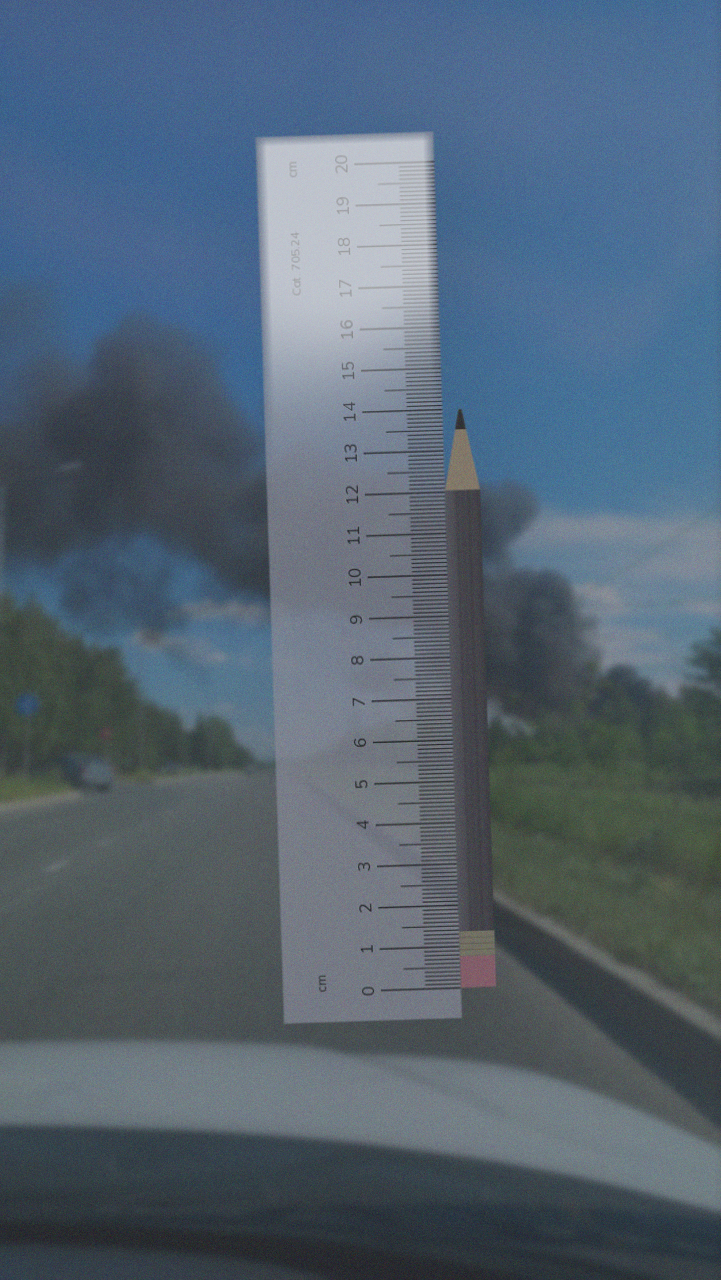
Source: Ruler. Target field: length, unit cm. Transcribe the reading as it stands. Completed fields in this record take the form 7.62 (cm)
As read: 14 (cm)
